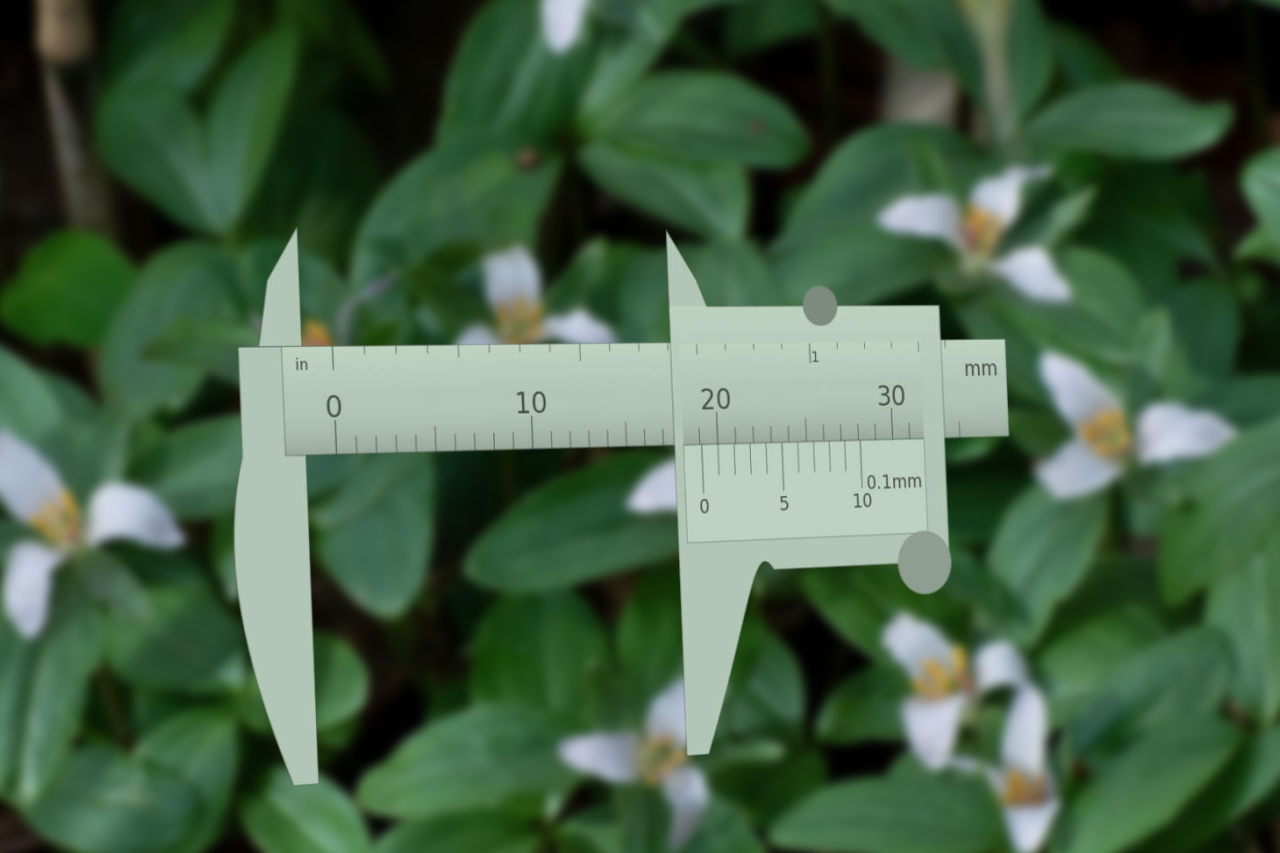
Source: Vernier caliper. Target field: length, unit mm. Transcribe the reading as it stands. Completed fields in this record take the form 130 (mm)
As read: 19.1 (mm)
